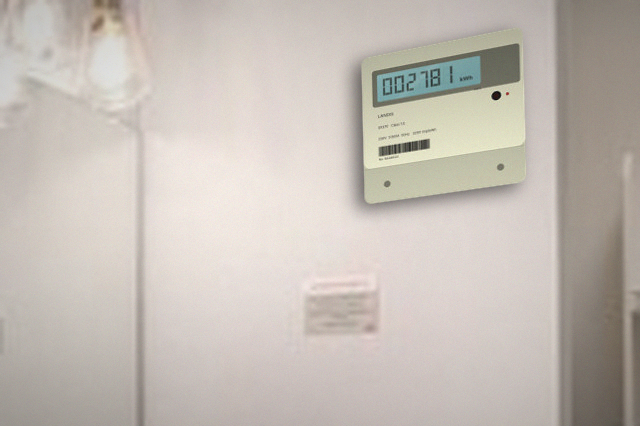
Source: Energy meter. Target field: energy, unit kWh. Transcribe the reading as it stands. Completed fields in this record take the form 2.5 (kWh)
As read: 2781 (kWh)
